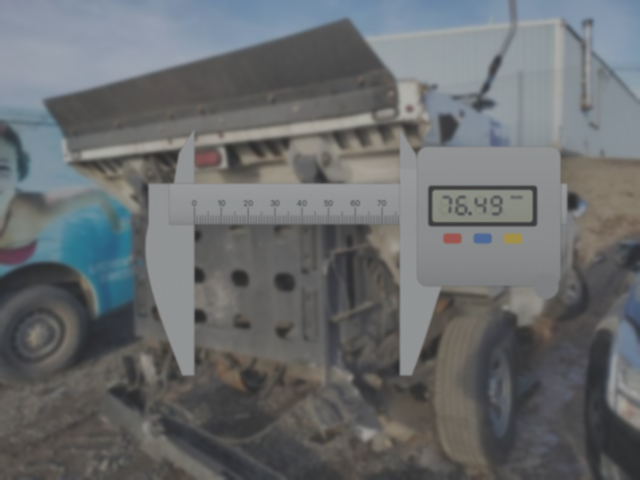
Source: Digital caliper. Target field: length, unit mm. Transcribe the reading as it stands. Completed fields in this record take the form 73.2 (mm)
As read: 76.49 (mm)
